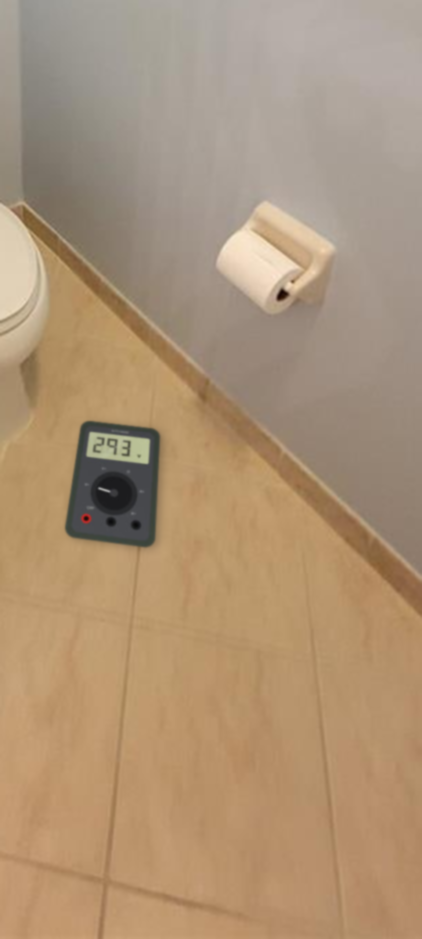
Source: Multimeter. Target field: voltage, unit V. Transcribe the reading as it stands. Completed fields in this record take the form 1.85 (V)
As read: 293 (V)
